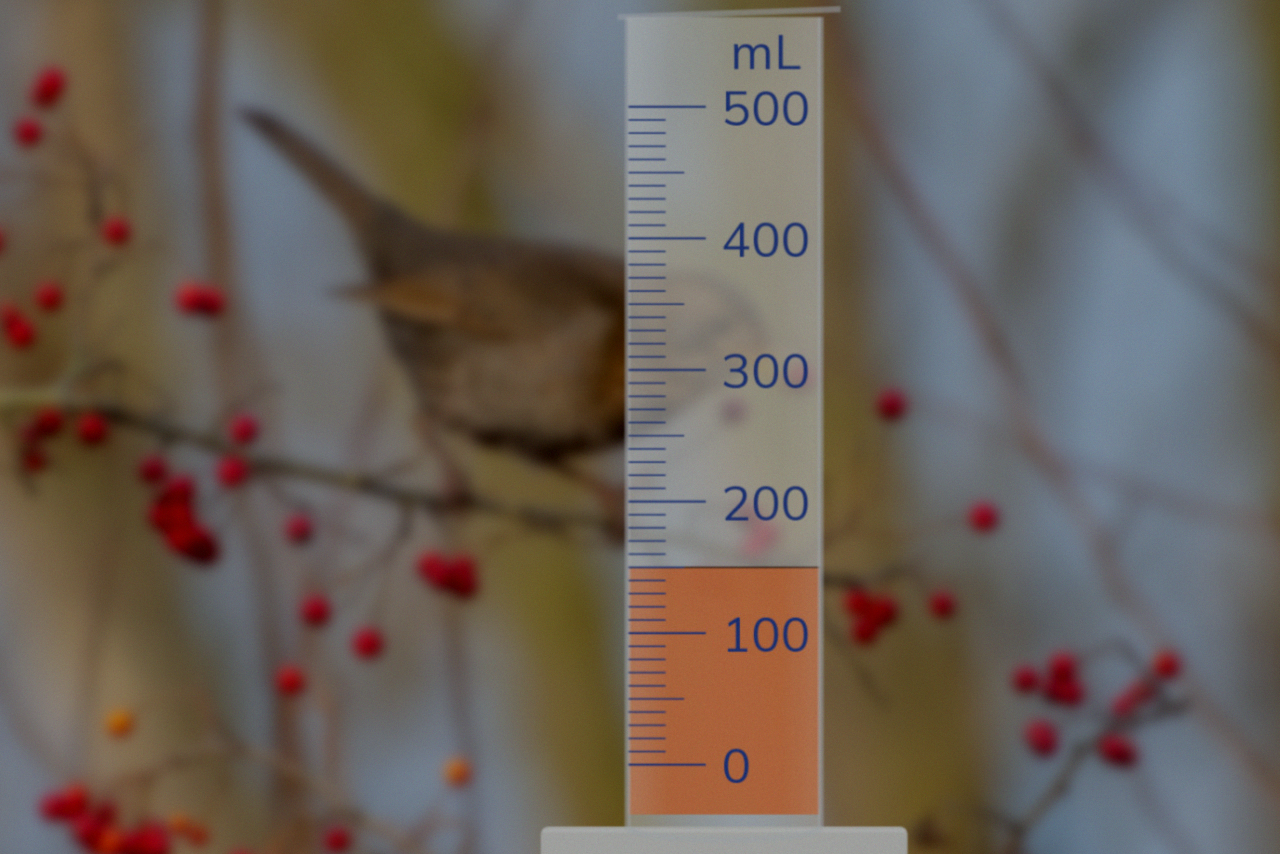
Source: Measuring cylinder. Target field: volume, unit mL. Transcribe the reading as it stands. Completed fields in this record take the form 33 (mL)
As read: 150 (mL)
